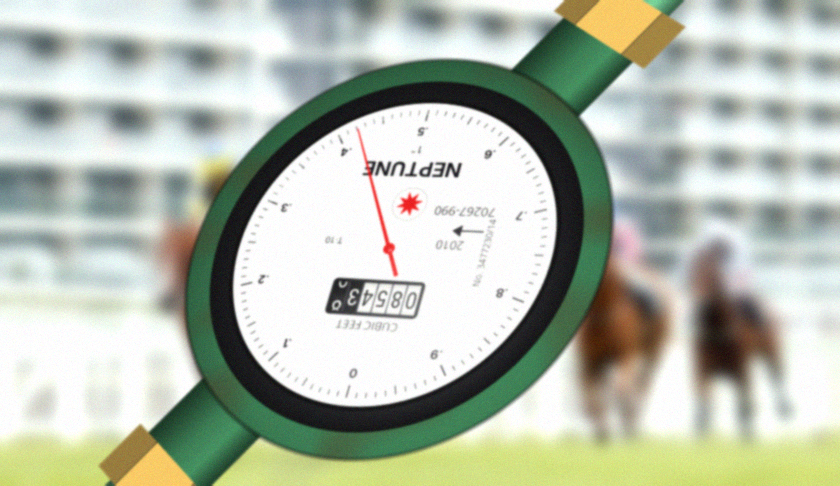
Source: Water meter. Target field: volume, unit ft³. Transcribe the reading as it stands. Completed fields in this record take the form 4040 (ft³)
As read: 85438.42 (ft³)
